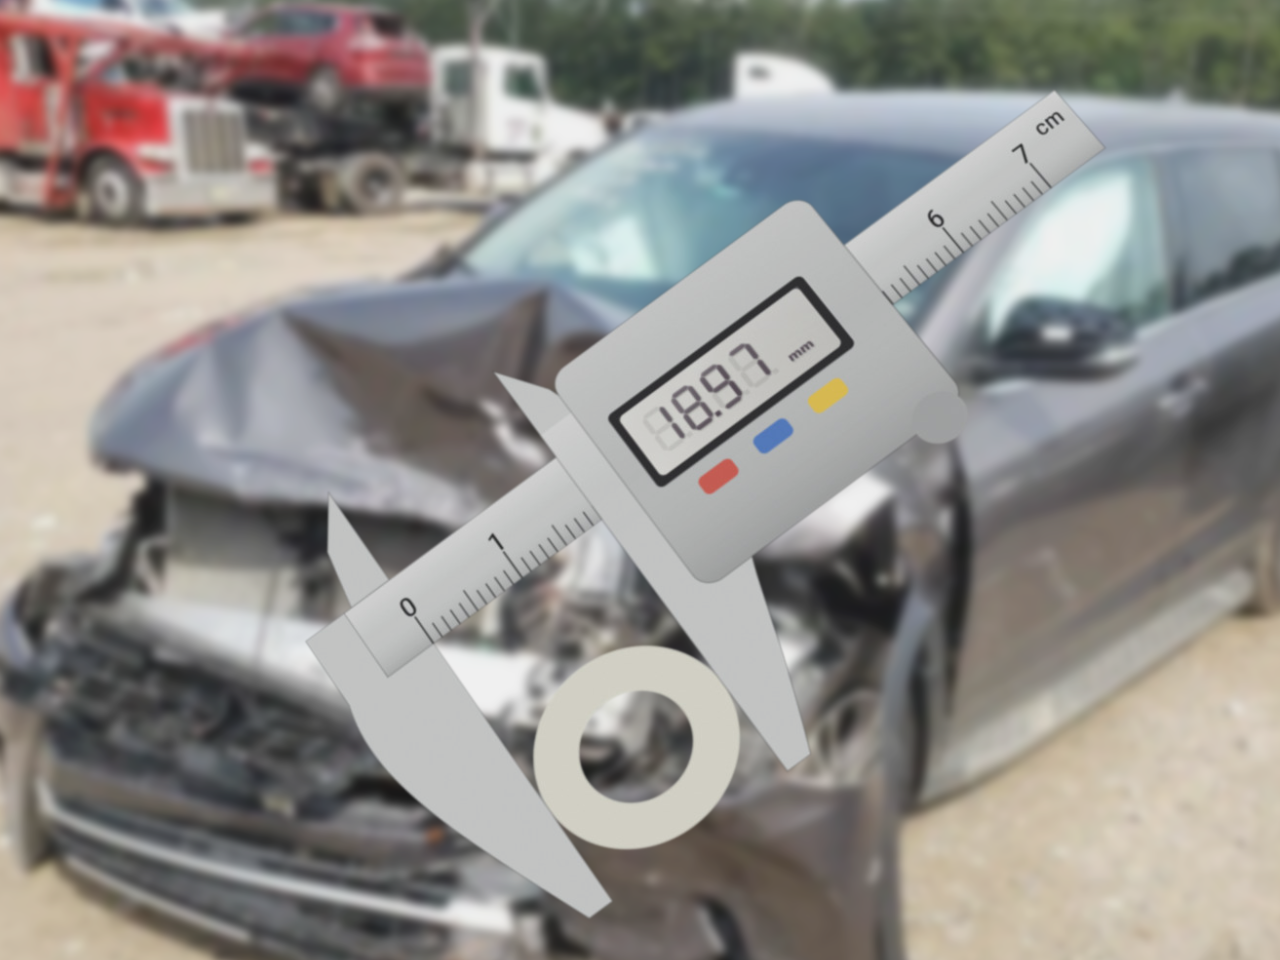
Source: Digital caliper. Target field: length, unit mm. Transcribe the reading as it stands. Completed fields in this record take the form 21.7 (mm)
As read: 18.97 (mm)
